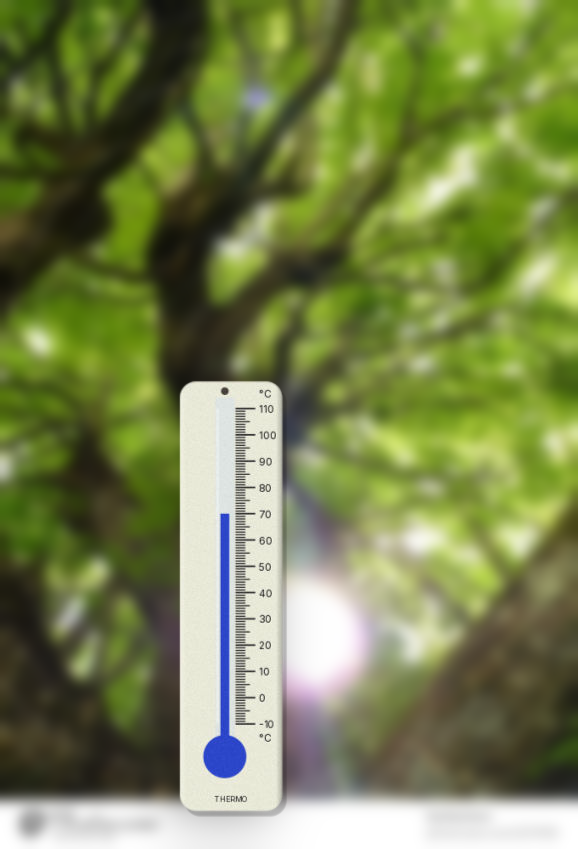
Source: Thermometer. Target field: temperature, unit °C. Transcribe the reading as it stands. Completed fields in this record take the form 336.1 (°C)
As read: 70 (°C)
